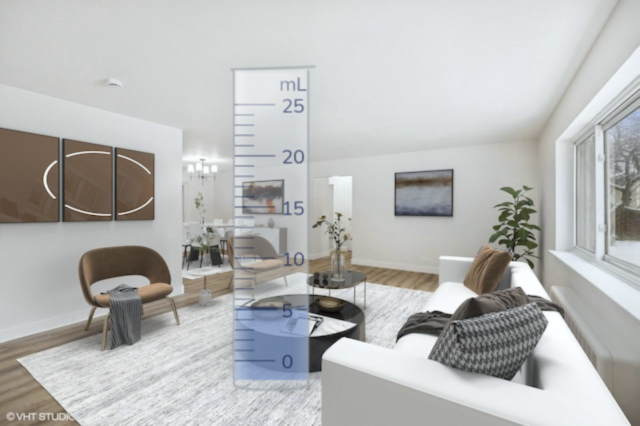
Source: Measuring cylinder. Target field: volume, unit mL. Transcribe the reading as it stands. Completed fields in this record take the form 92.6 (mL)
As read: 5 (mL)
